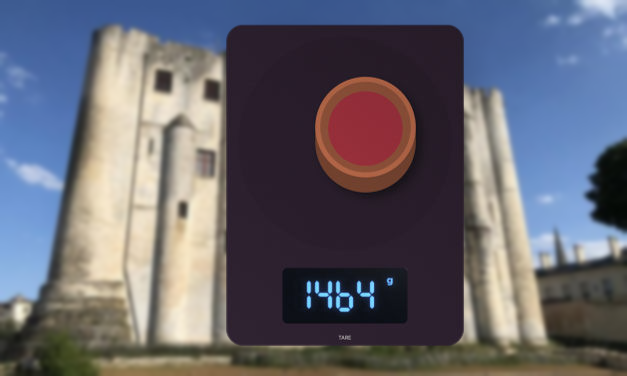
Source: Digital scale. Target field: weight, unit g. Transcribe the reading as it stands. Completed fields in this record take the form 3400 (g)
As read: 1464 (g)
